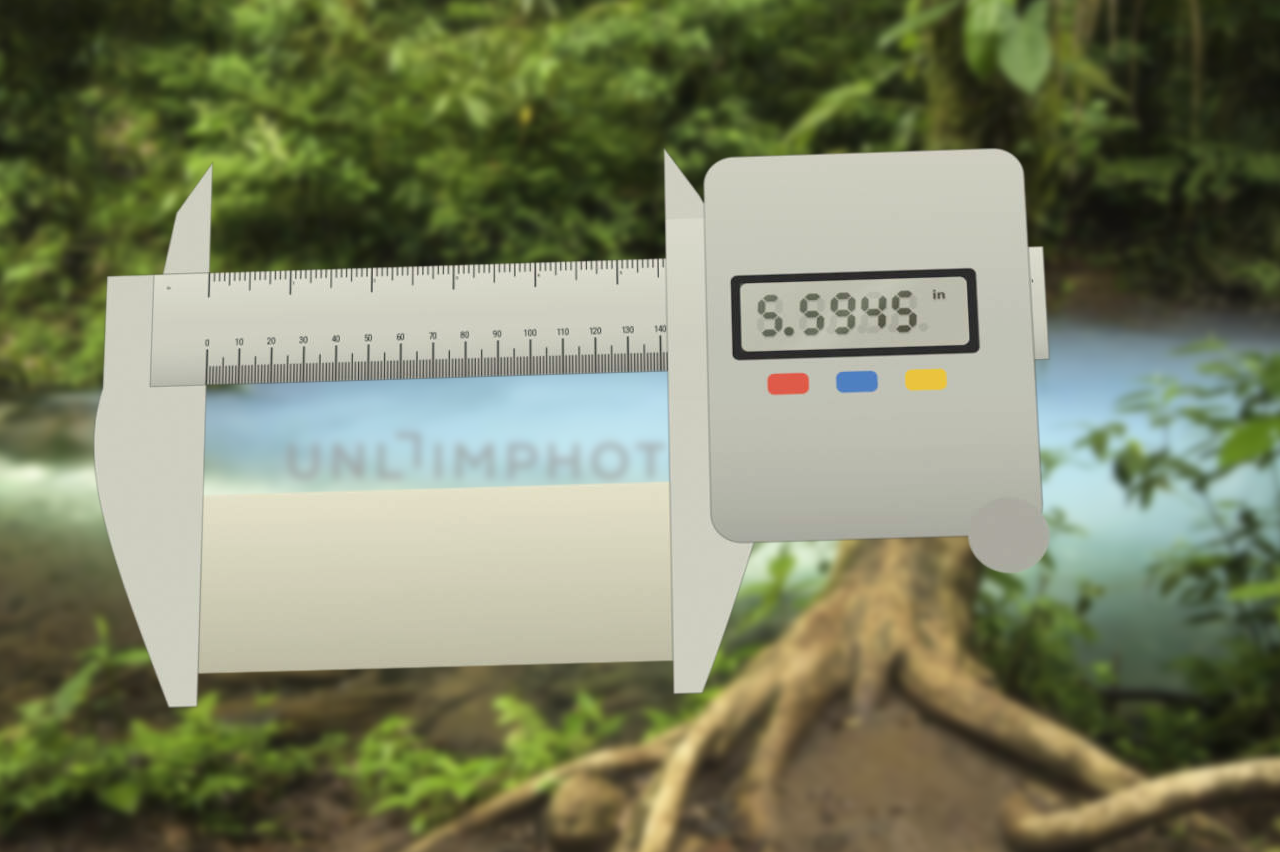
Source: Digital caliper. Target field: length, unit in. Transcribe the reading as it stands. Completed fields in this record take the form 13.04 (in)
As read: 5.5945 (in)
